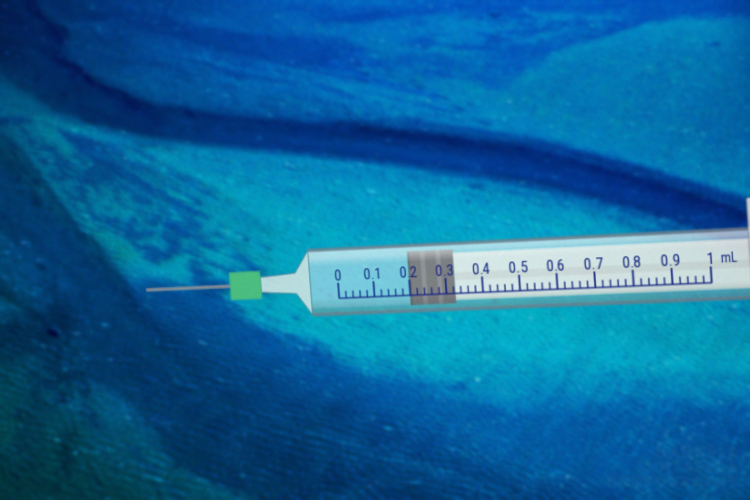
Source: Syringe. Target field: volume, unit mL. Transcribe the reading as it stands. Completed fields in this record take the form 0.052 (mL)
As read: 0.2 (mL)
